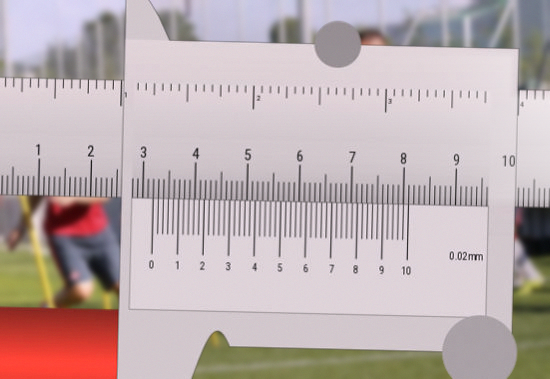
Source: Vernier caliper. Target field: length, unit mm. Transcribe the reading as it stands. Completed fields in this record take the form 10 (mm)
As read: 32.0 (mm)
